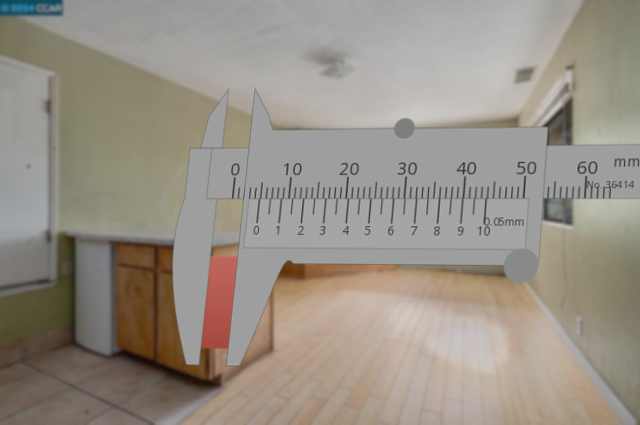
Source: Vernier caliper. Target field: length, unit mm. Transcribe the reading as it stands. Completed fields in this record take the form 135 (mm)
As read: 4.8 (mm)
